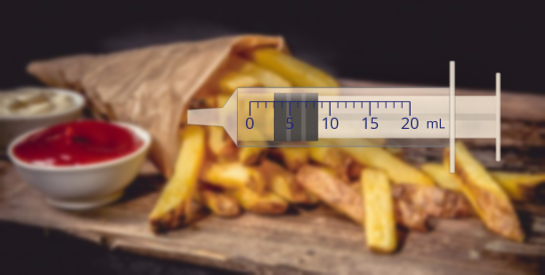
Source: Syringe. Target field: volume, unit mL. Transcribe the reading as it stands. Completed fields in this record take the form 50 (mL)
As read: 3 (mL)
